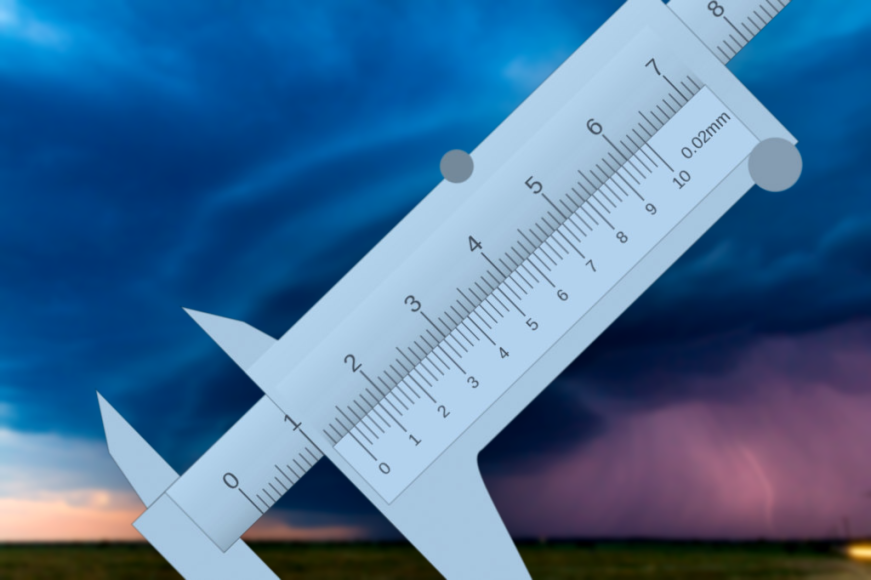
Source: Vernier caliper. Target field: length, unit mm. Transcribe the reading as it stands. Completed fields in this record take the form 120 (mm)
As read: 14.0 (mm)
